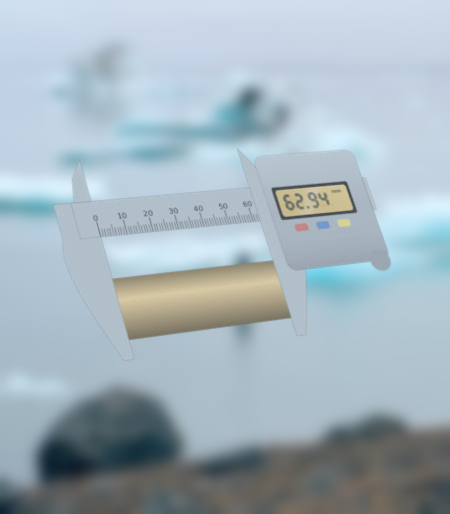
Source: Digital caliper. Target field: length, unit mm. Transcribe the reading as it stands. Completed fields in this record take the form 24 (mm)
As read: 62.94 (mm)
